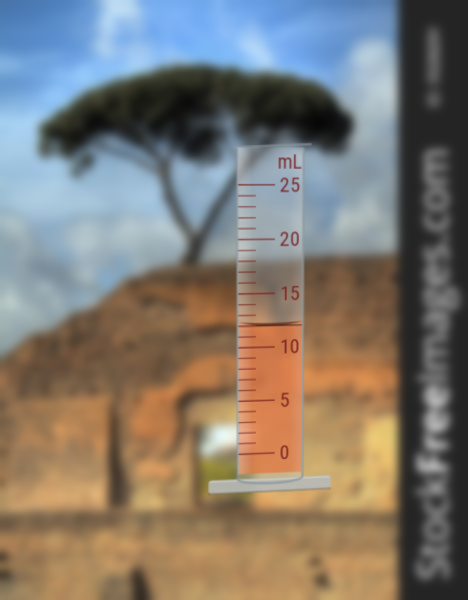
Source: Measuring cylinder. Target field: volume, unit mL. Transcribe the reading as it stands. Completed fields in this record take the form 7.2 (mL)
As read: 12 (mL)
